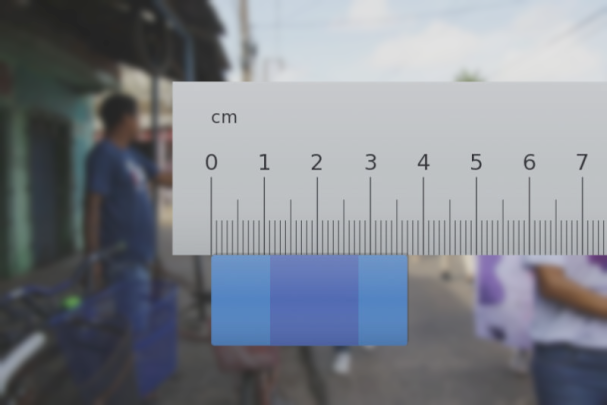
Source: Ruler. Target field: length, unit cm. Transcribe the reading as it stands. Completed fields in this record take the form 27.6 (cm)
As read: 3.7 (cm)
